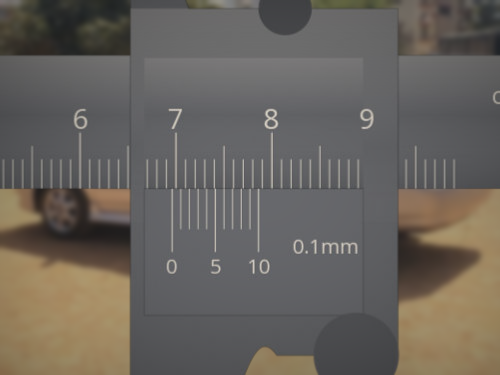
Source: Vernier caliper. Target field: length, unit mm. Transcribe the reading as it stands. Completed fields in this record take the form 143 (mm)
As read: 69.6 (mm)
